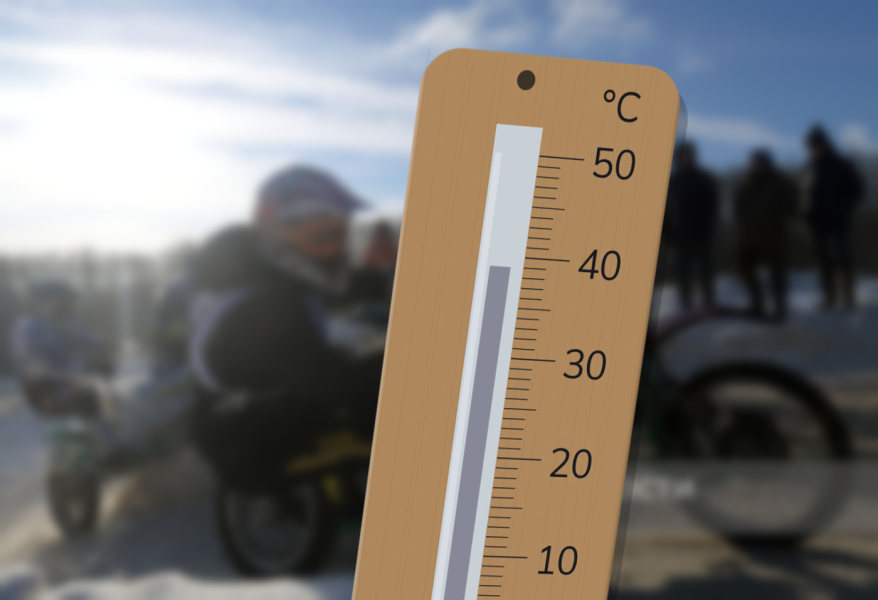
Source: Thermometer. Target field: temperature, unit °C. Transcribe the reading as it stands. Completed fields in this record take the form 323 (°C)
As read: 39 (°C)
